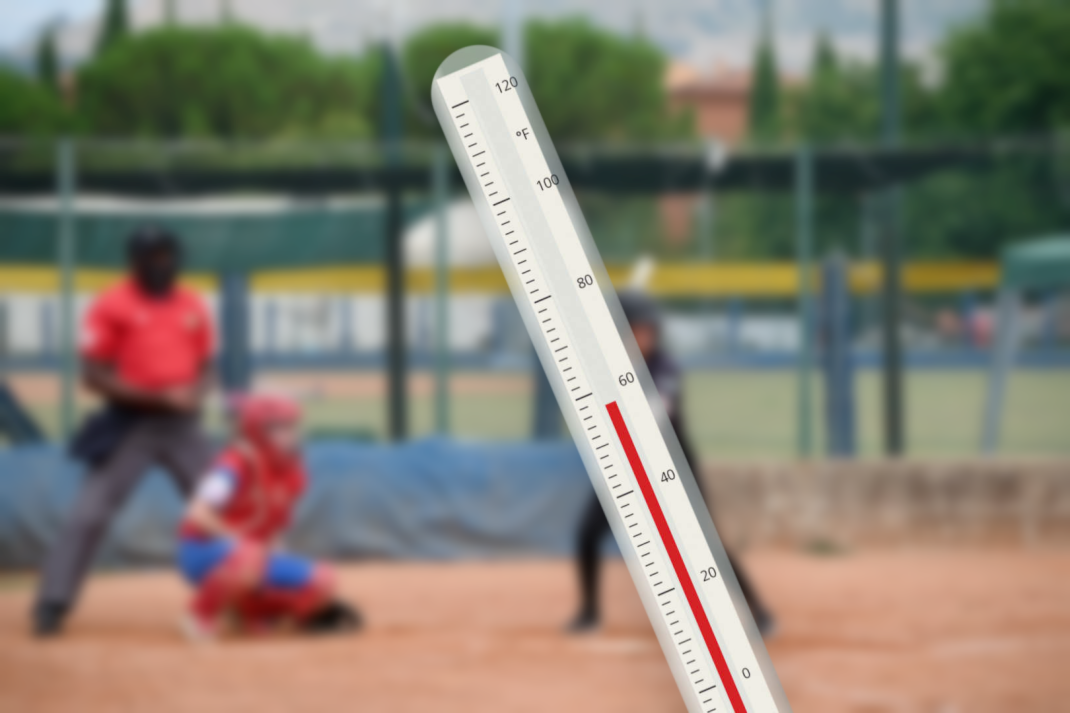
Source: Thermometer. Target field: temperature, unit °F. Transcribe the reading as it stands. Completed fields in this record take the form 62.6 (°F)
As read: 57 (°F)
